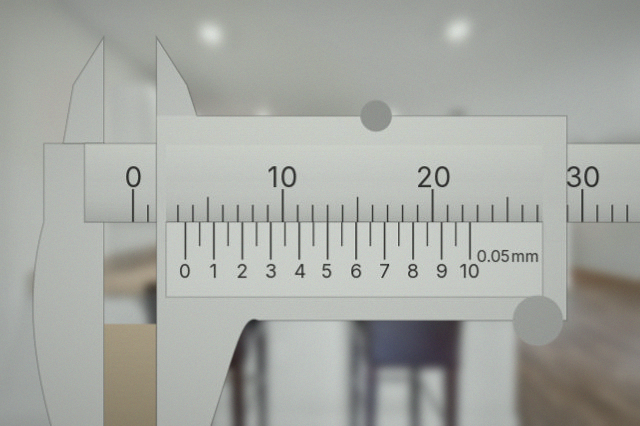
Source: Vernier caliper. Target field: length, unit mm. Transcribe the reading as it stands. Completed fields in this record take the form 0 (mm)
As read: 3.5 (mm)
